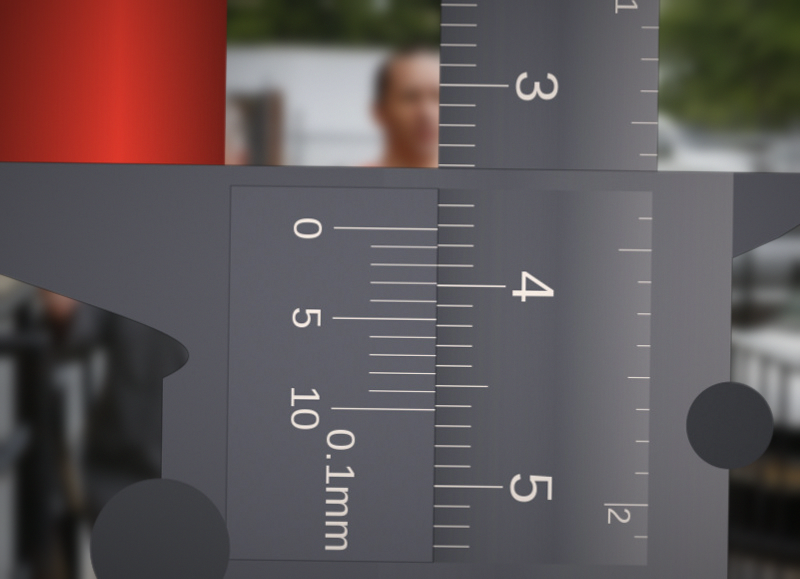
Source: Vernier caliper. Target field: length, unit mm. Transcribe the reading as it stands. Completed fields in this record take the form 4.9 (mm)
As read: 37.2 (mm)
